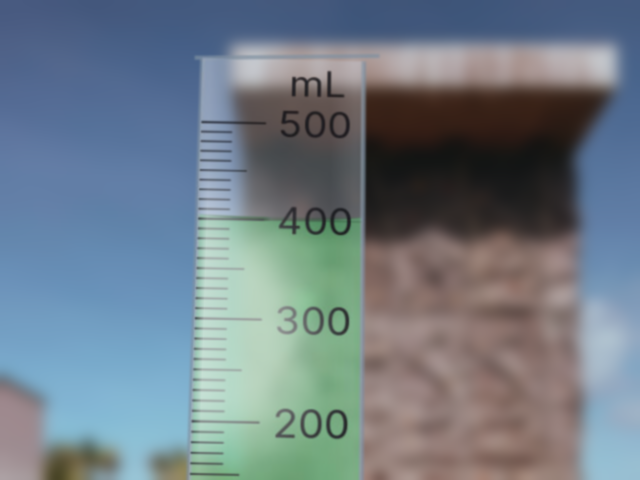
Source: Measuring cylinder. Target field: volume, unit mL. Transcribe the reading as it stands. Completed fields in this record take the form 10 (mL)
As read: 400 (mL)
